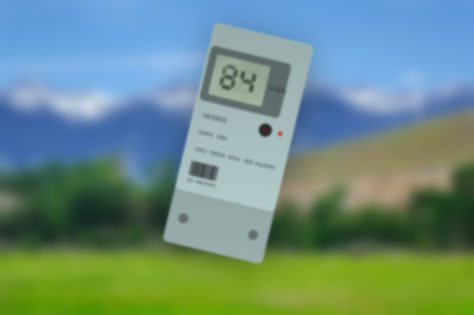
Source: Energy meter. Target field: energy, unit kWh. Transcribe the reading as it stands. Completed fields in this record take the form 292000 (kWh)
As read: 84 (kWh)
